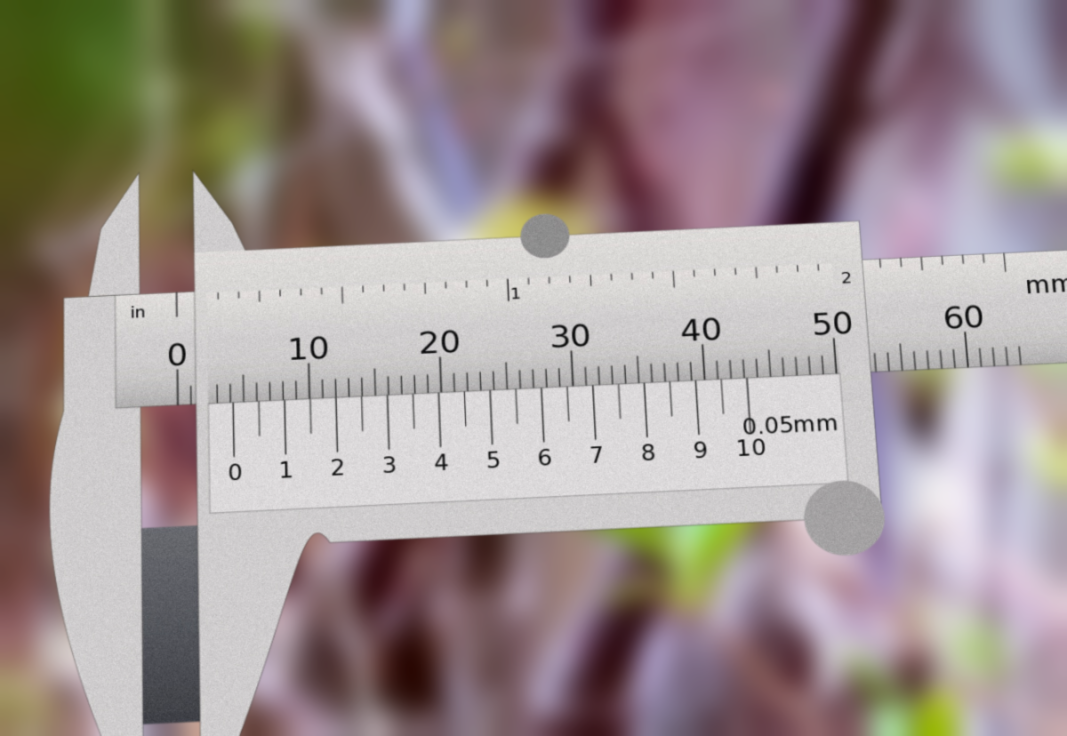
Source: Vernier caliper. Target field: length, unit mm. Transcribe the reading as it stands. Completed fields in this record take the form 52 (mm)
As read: 4.2 (mm)
